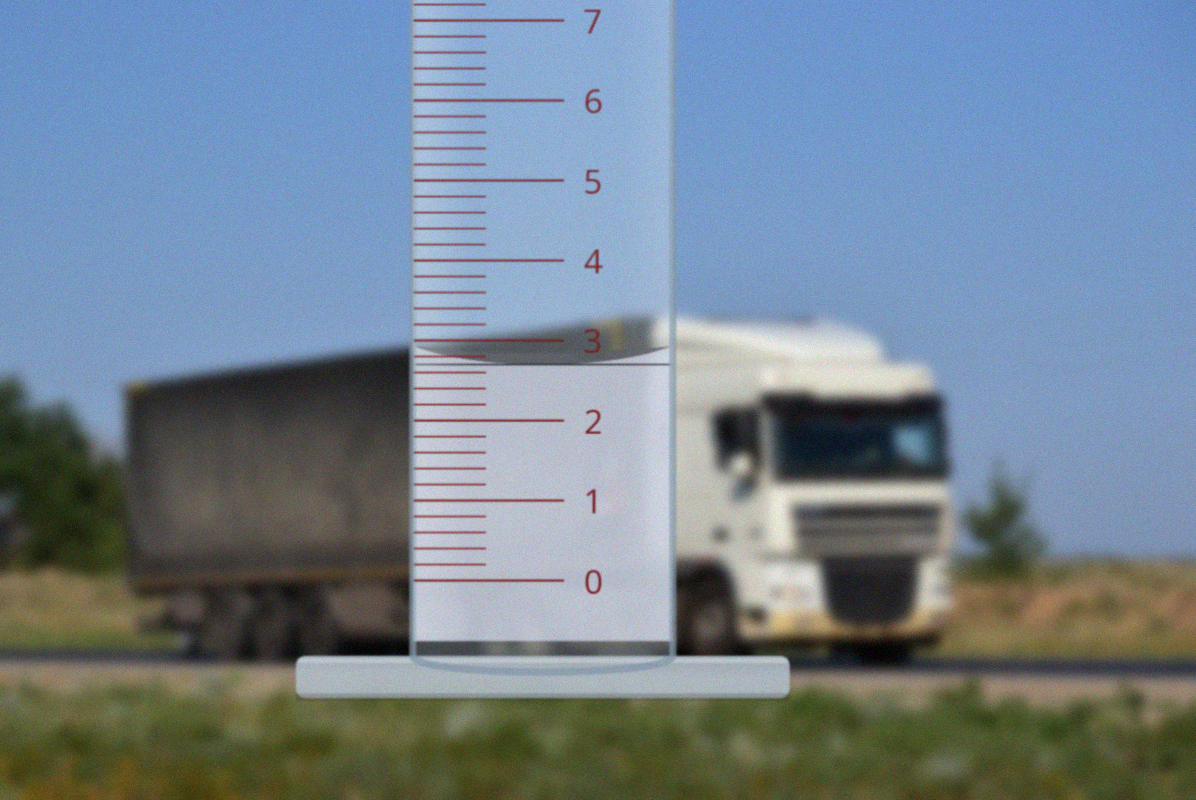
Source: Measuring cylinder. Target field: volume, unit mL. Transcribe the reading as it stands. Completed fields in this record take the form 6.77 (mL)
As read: 2.7 (mL)
